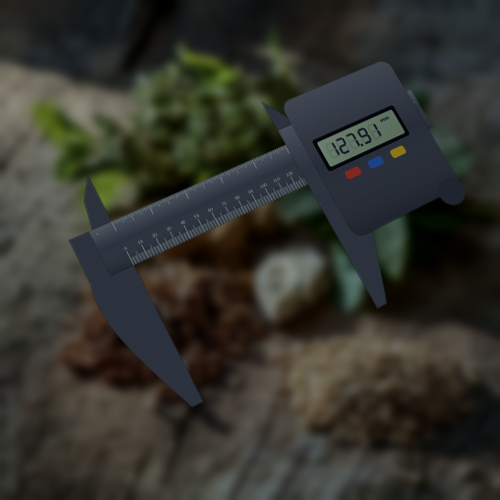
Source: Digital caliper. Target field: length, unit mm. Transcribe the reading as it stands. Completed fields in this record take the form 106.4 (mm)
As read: 127.91 (mm)
